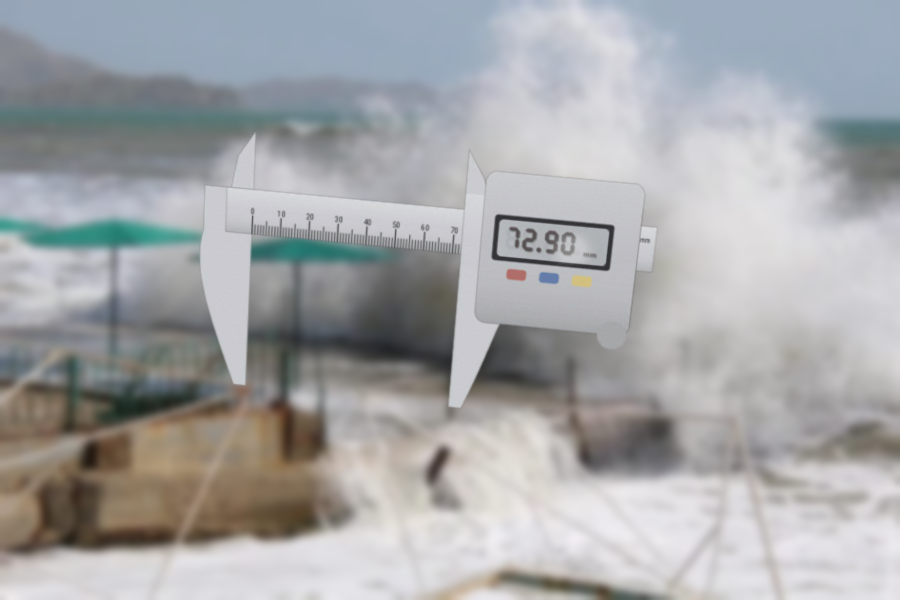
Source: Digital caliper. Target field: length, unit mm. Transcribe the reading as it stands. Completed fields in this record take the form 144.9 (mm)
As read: 72.90 (mm)
